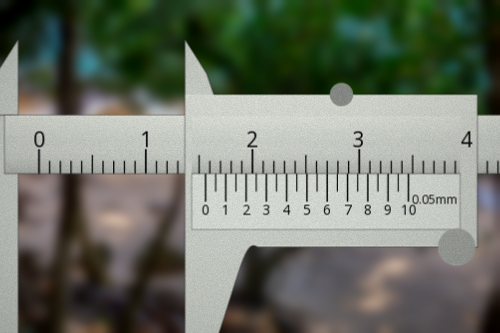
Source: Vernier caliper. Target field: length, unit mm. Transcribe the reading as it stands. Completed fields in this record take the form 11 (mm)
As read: 15.6 (mm)
